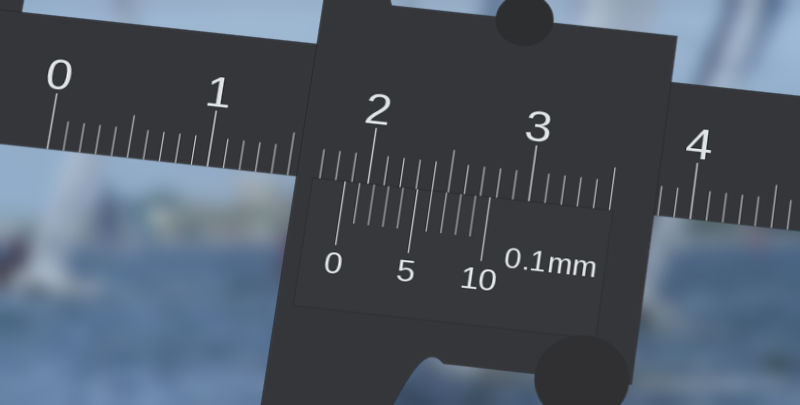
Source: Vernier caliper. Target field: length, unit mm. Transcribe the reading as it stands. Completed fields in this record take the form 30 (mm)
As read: 18.6 (mm)
